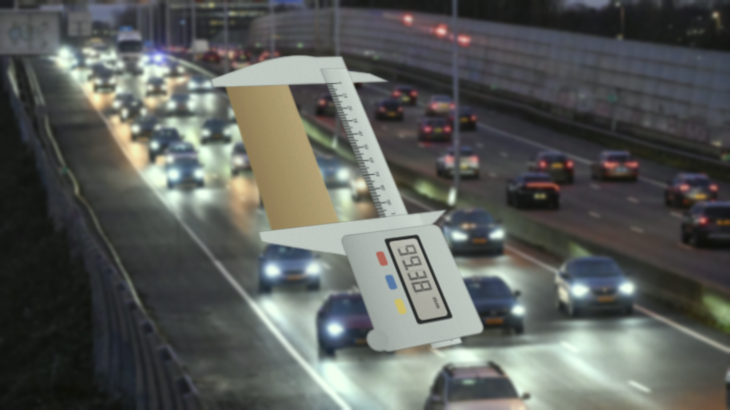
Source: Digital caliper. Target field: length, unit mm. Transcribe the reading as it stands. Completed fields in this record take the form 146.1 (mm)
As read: 99.38 (mm)
